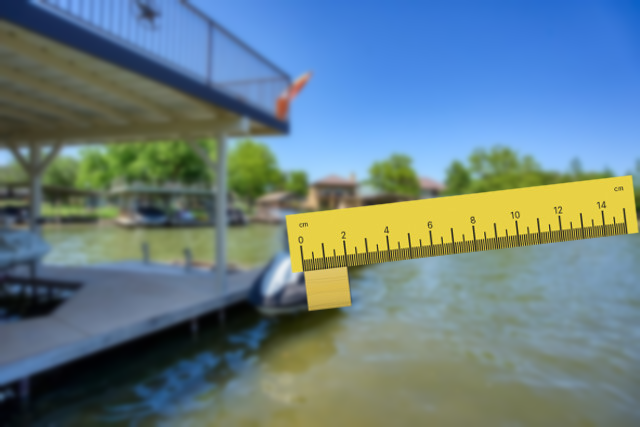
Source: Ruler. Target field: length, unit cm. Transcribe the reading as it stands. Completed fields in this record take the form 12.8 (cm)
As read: 2 (cm)
